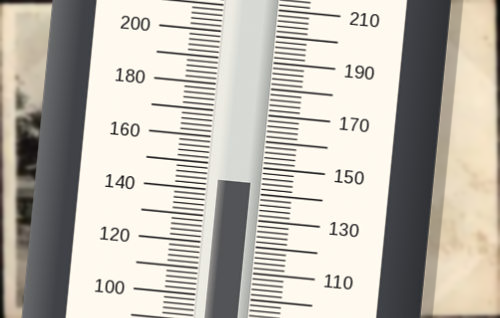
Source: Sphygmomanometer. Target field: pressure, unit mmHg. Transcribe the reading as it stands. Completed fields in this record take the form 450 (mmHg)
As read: 144 (mmHg)
